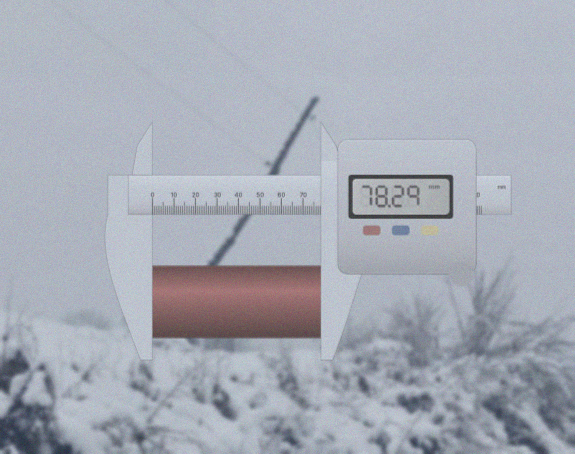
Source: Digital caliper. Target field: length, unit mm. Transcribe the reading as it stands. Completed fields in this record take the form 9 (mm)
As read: 78.29 (mm)
